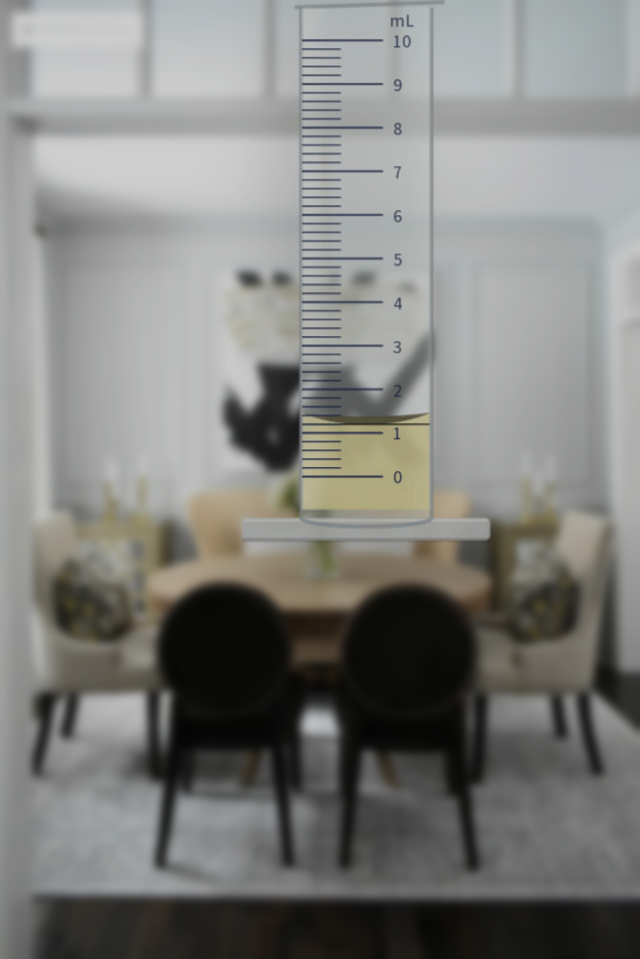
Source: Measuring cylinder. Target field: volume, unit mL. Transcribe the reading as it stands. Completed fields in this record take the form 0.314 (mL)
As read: 1.2 (mL)
